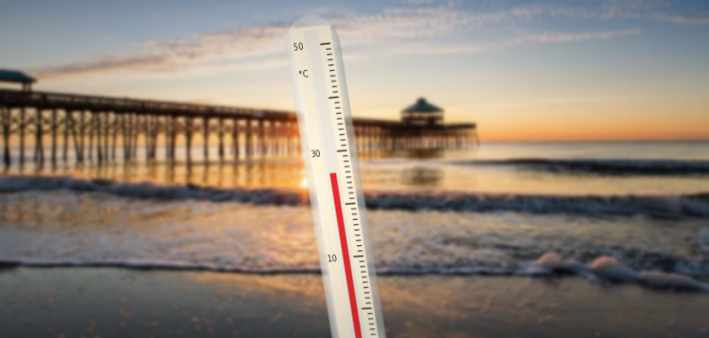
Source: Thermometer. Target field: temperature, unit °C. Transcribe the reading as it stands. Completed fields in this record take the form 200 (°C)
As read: 26 (°C)
